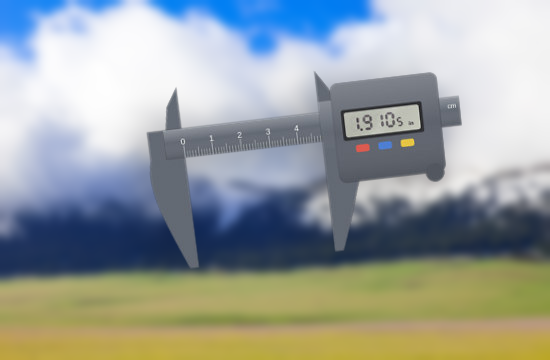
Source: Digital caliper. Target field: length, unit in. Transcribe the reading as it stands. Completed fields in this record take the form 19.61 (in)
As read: 1.9105 (in)
